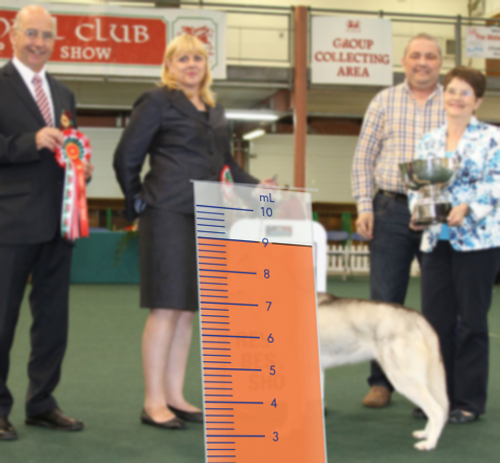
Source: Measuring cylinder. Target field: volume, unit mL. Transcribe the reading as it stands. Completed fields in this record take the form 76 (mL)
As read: 9 (mL)
